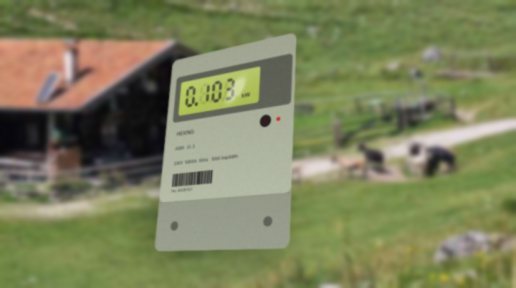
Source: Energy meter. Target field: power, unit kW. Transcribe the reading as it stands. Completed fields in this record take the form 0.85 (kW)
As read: 0.103 (kW)
